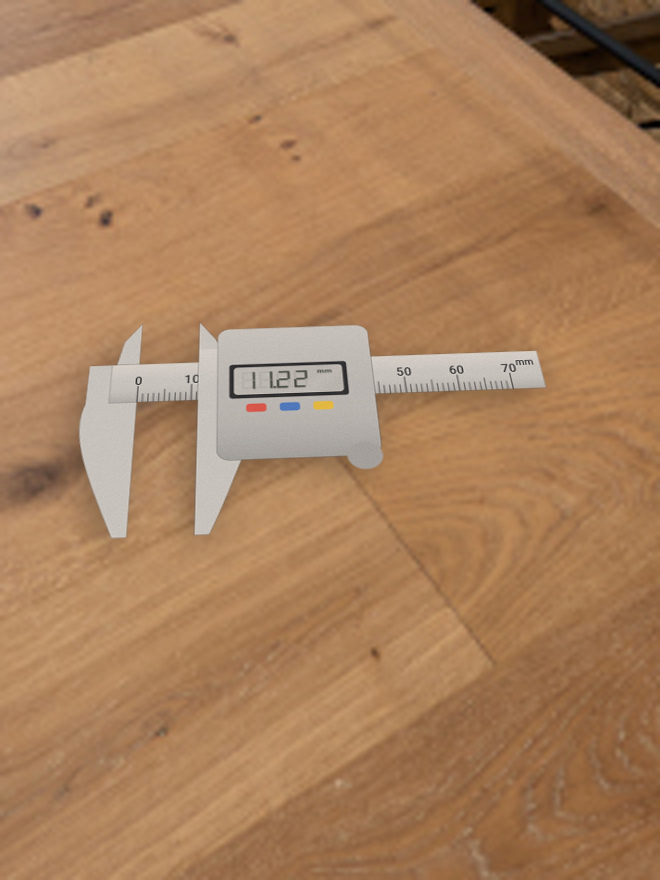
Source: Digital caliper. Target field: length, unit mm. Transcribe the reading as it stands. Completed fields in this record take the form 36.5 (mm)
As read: 11.22 (mm)
